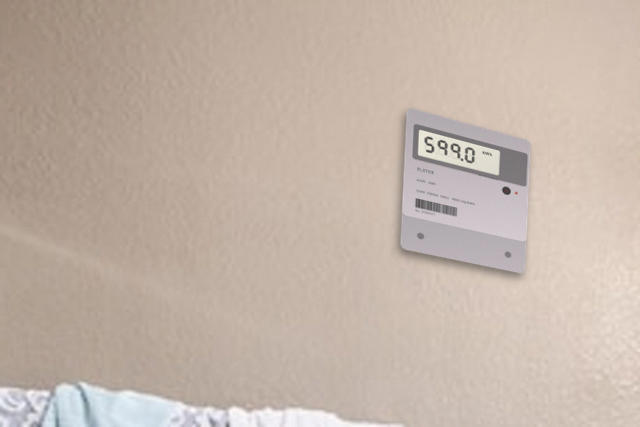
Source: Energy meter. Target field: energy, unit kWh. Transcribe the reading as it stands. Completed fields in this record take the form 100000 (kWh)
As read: 599.0 (kWh)
